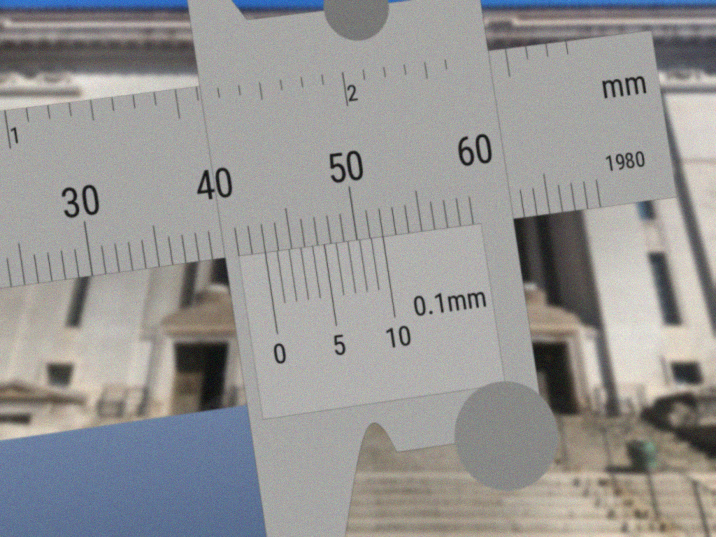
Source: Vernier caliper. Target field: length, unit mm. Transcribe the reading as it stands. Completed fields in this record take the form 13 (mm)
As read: 43.0 (mm)
